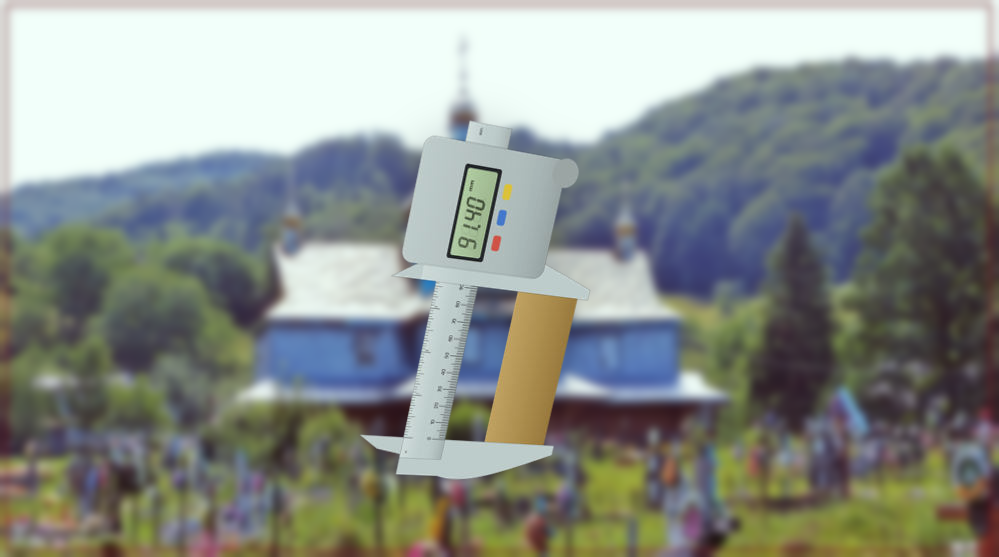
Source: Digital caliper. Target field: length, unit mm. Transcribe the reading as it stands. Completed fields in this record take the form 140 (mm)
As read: 91.40 (mm)
